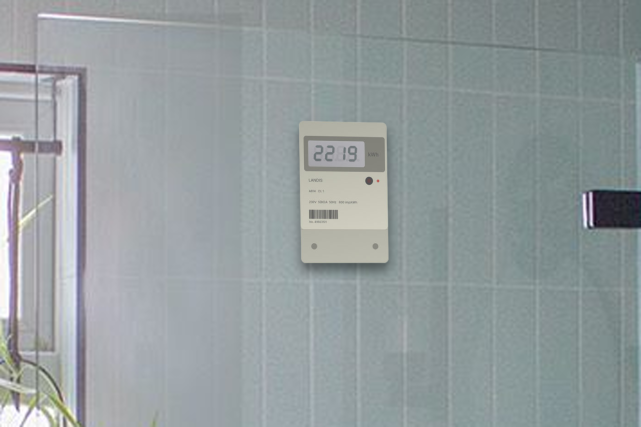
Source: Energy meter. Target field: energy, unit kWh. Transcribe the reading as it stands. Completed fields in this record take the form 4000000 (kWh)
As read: 2219 (kWh)
